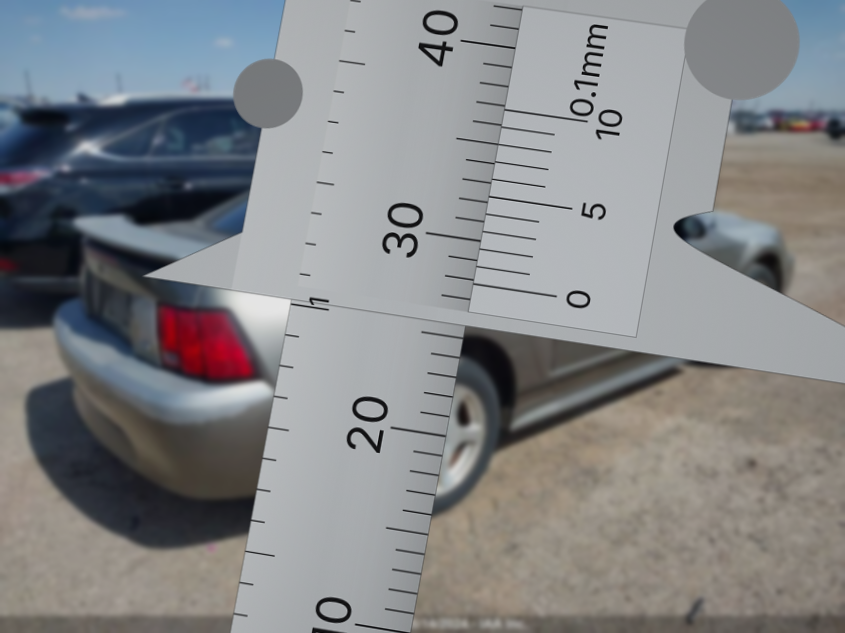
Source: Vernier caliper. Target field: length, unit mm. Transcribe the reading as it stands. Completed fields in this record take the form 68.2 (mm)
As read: 27.8 (mm)
